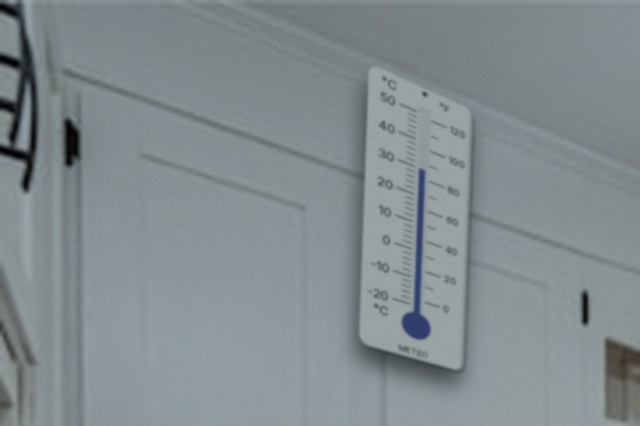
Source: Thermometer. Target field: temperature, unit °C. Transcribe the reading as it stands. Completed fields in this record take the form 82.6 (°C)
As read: 30 (°C)
